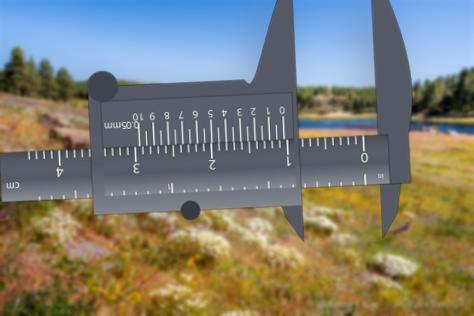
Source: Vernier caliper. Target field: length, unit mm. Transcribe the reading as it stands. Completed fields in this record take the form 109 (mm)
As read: 10.4 (mm)
